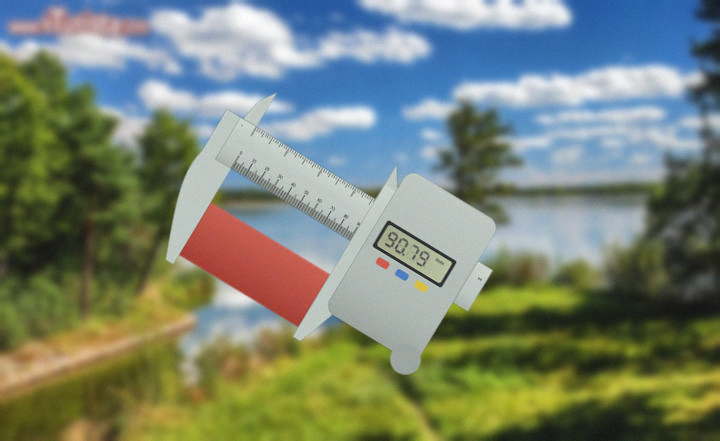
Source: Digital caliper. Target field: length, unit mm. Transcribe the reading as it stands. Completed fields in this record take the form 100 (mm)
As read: 90.79 (mm)
